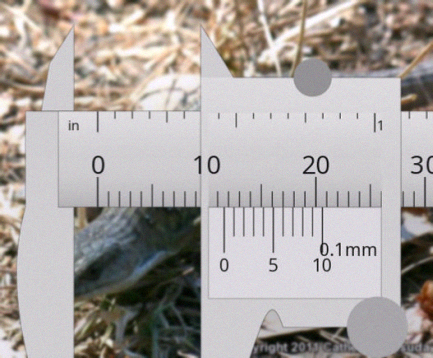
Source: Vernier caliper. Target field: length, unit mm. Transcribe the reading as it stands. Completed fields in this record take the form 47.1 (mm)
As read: 11.6 (mm)
